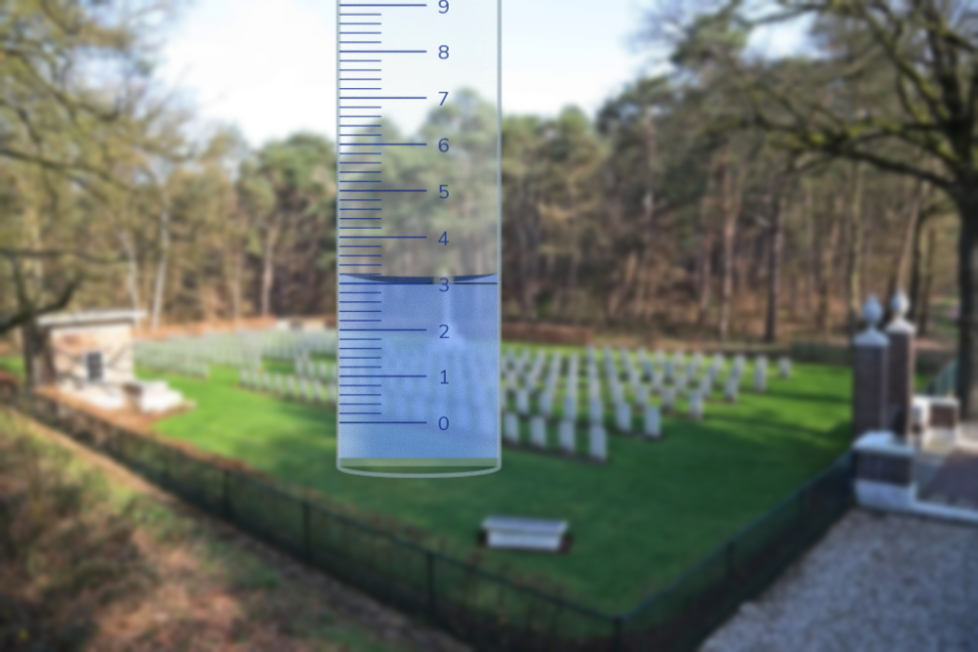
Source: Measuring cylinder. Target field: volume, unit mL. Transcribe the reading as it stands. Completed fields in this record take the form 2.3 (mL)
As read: 3 (mL)
